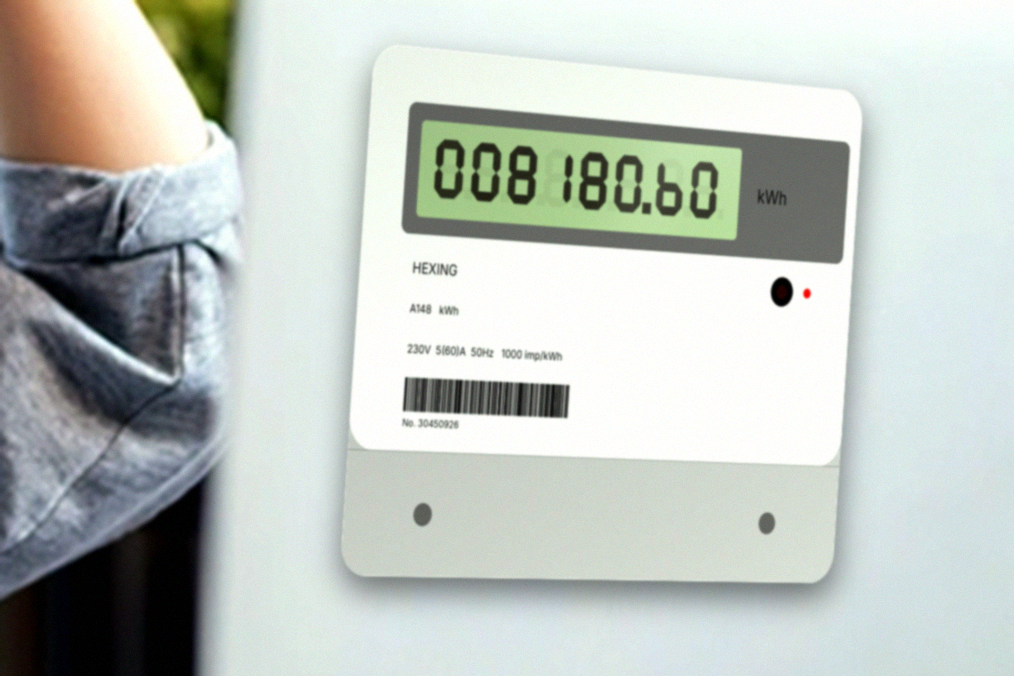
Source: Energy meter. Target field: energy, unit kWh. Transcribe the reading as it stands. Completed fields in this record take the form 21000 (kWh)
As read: 8180.60 (kWh)
